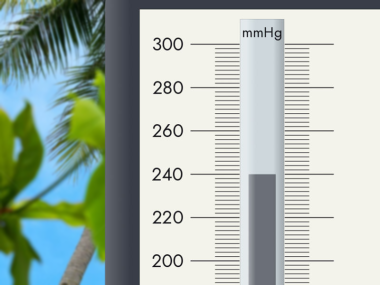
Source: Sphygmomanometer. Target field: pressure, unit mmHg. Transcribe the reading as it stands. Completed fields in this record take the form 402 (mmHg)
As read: 240 (mmHg)
